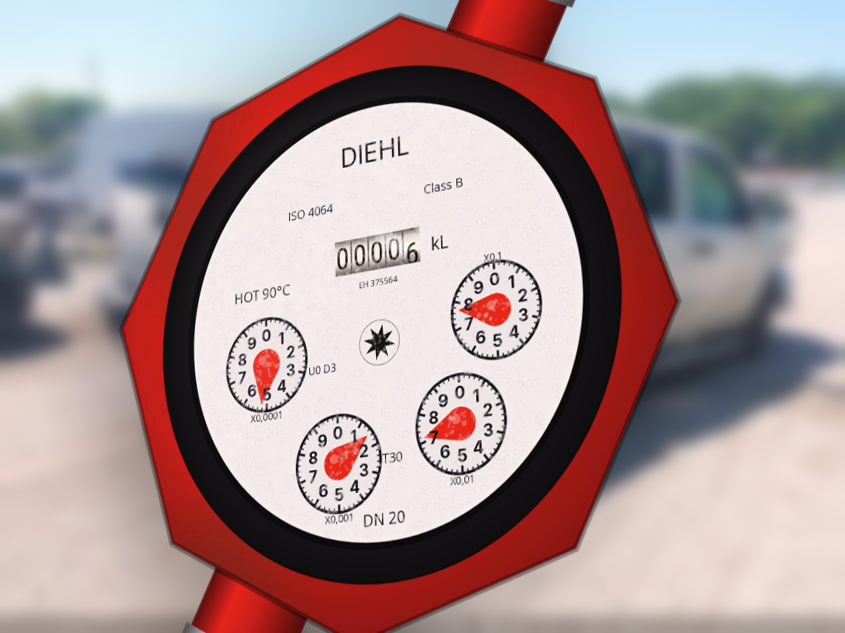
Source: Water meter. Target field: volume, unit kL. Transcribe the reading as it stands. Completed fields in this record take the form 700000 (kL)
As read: 5.7715 (kL)
